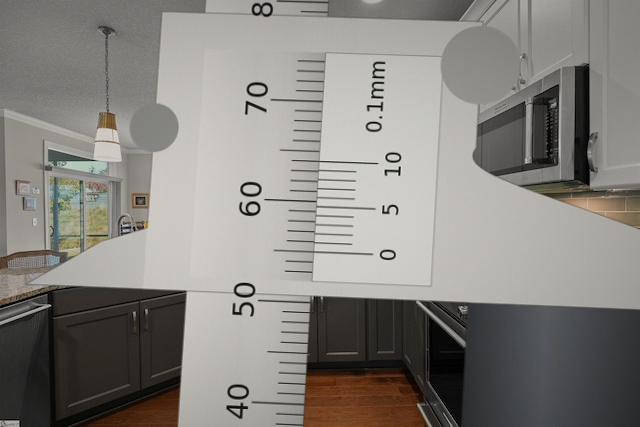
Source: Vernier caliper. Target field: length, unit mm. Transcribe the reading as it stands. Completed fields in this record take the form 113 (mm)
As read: 55.0 (mm)
